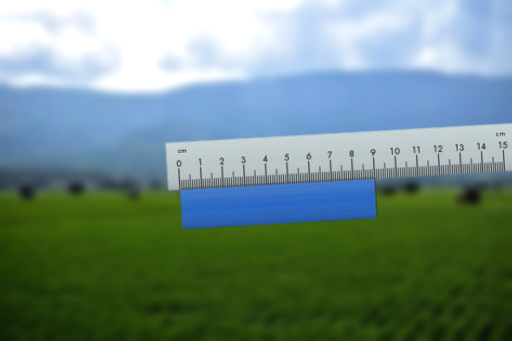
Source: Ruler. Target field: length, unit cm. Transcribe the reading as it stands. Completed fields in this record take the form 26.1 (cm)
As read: 9 (cm)
